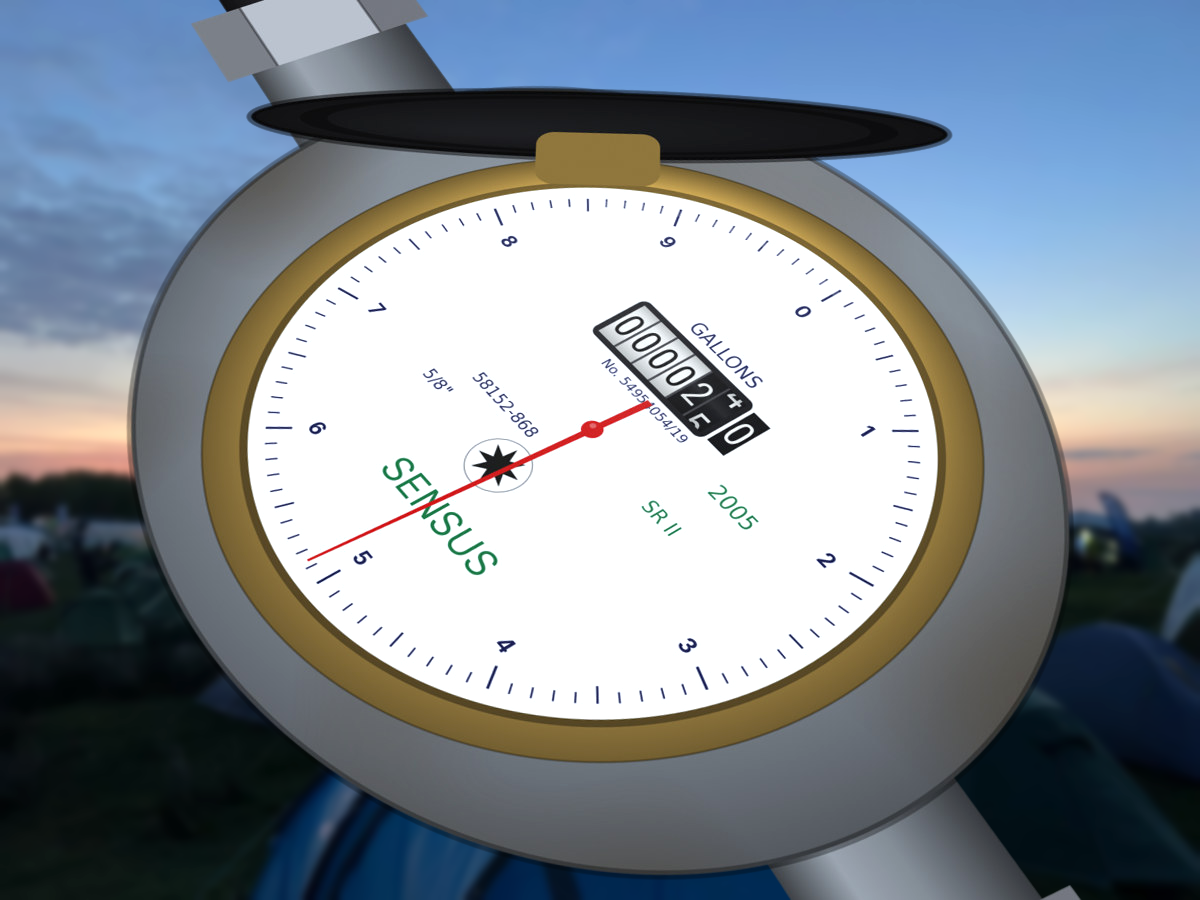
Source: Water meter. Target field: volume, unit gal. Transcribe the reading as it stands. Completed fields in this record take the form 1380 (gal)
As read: 245.1 (gal)
